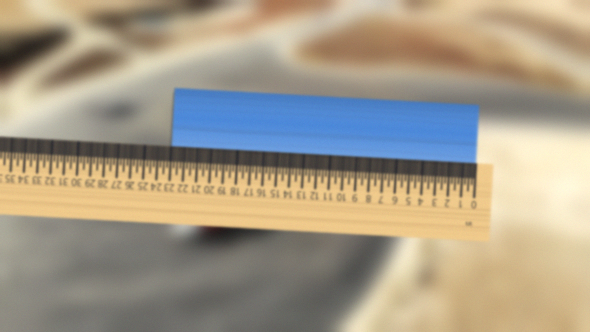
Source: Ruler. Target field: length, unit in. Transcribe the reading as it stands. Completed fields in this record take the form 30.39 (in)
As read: 23 (in)
